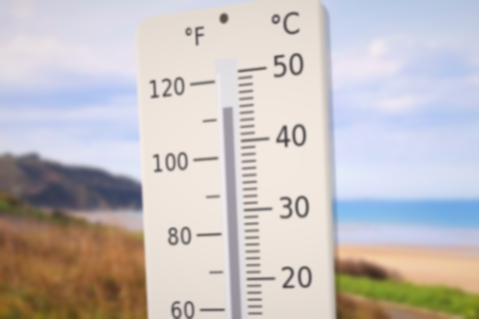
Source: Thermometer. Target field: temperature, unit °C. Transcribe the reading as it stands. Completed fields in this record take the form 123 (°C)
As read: 45 (°C)
